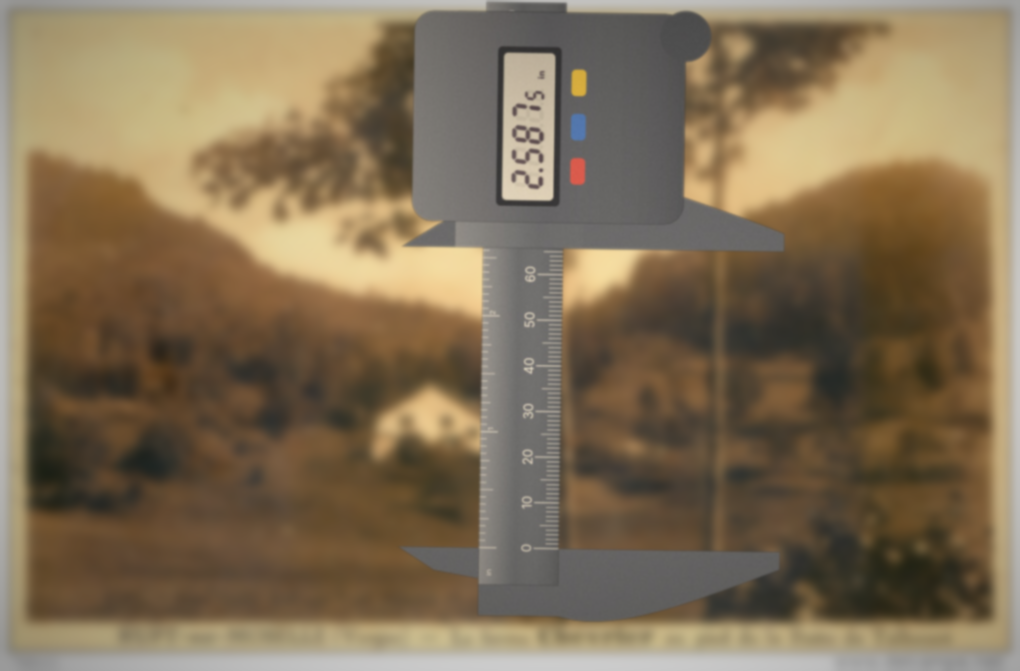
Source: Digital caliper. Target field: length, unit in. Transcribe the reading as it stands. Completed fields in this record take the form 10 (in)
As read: 2.5875 (in)
